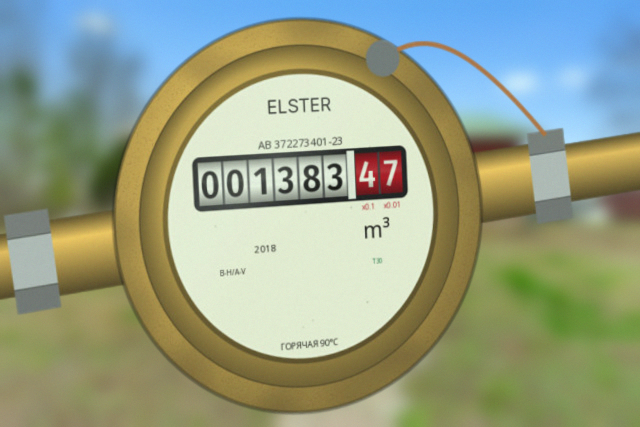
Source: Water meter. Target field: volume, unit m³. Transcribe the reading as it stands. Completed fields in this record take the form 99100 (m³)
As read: 1383.47 (m³)
